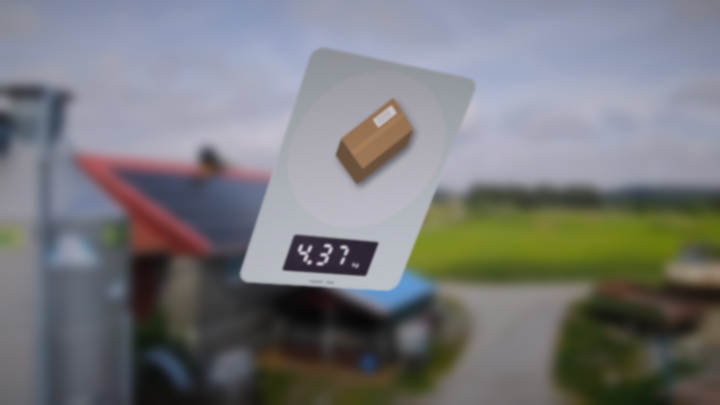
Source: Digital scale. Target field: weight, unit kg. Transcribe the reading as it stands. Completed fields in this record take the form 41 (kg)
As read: 4.37 (kg)
